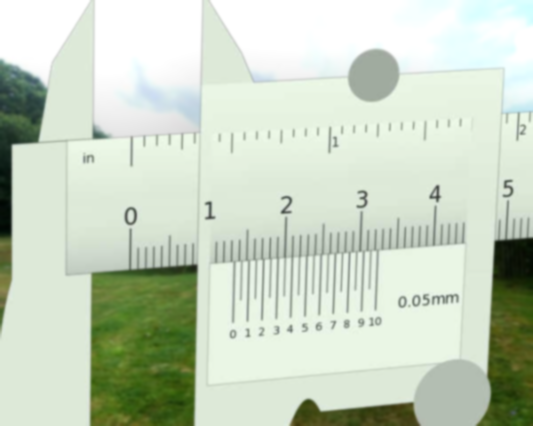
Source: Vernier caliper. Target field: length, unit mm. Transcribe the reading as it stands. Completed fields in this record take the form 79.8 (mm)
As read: 13.4 (mm)
